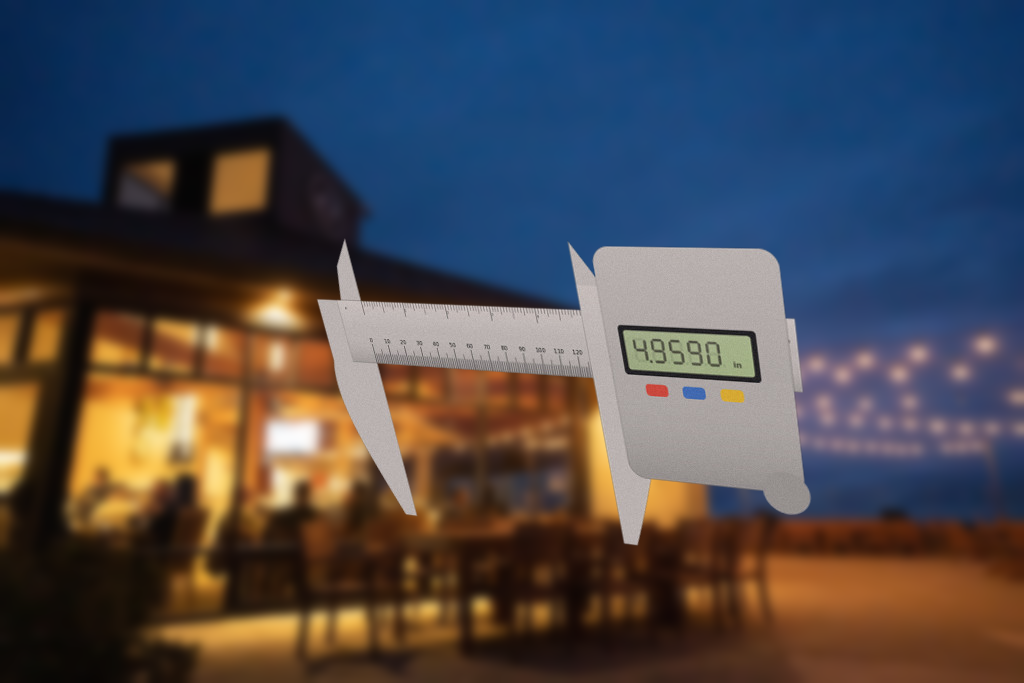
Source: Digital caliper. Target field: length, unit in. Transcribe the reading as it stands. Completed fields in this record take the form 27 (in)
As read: 4.9590 (in)
